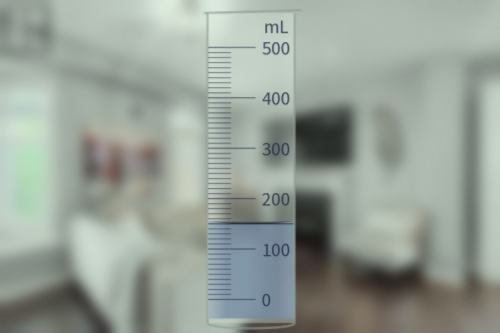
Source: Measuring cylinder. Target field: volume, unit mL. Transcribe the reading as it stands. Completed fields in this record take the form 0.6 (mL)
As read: 150 (mL)
